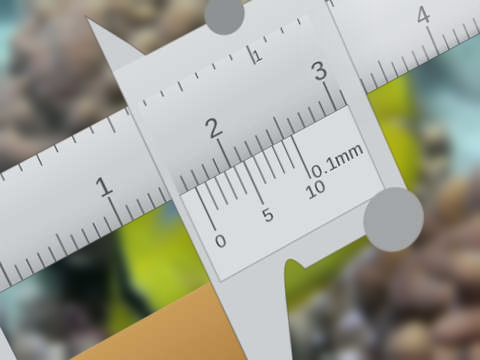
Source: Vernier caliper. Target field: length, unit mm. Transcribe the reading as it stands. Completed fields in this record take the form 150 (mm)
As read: 16.7 (mm)
